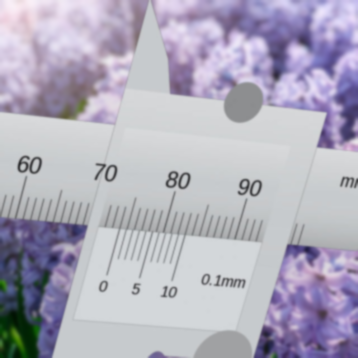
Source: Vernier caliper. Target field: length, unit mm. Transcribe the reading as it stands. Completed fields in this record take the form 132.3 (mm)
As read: 74.0 (mm)
